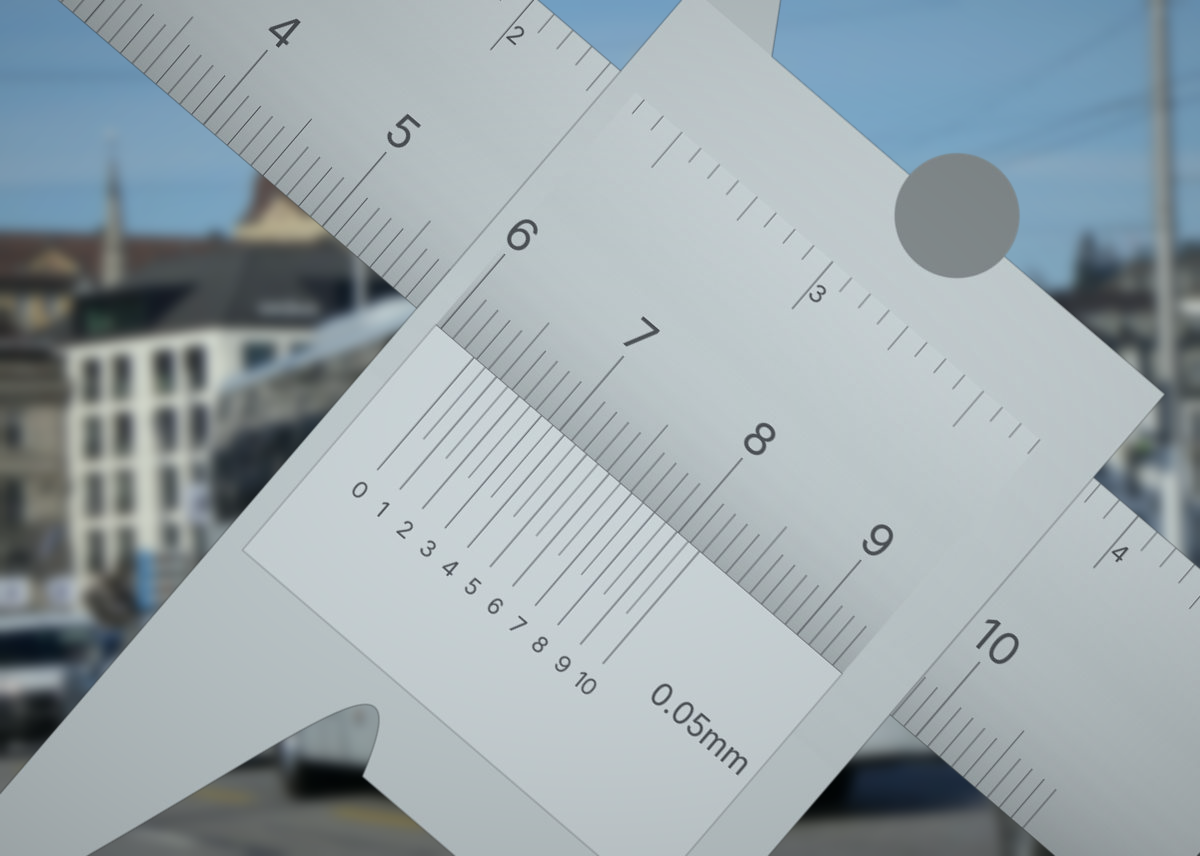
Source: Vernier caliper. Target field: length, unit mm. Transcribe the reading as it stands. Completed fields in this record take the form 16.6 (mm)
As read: 62.8 (mm)
